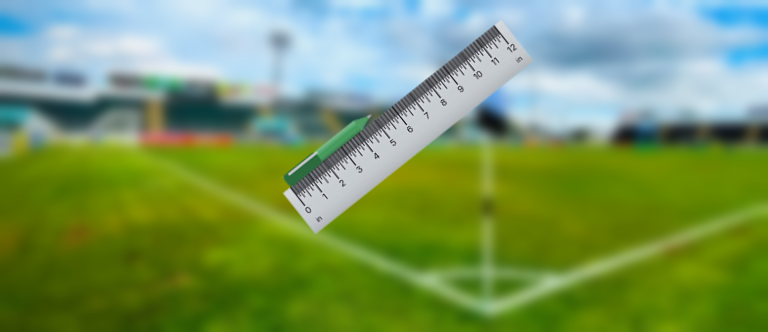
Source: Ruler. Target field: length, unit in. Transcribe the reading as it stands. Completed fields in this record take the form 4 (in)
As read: 5 (in)
